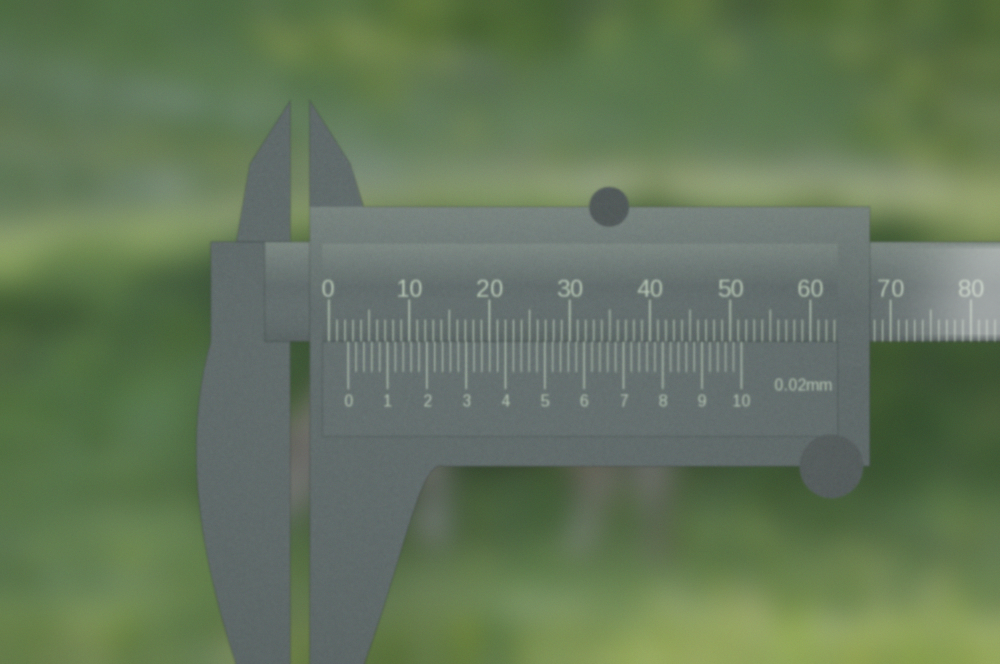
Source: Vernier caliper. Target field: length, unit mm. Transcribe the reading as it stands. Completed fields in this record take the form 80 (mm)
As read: 2.4 (mm)
